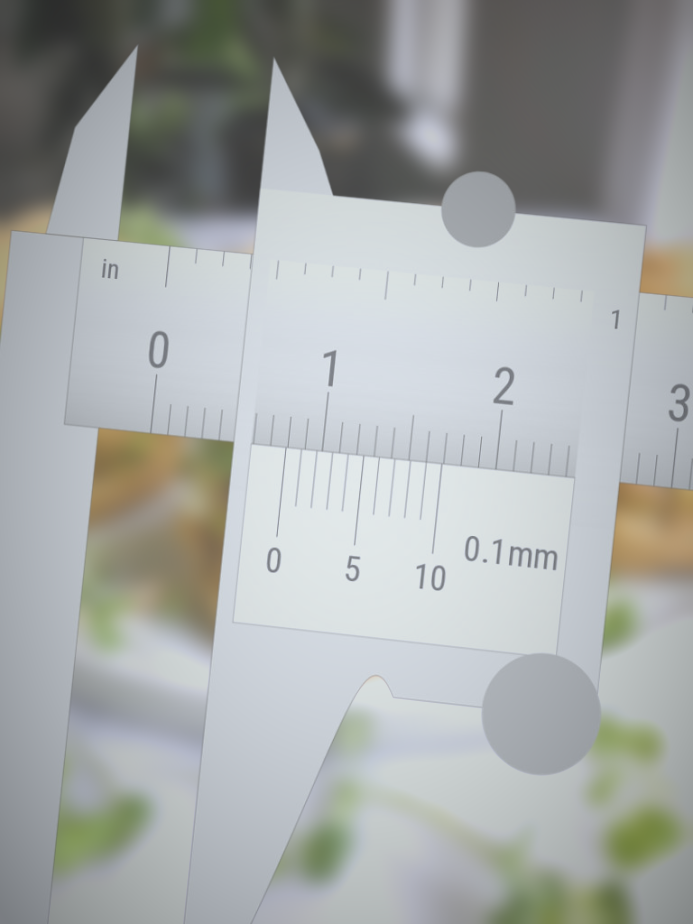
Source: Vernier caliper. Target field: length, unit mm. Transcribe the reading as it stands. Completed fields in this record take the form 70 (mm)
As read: 7.9 (mm)
